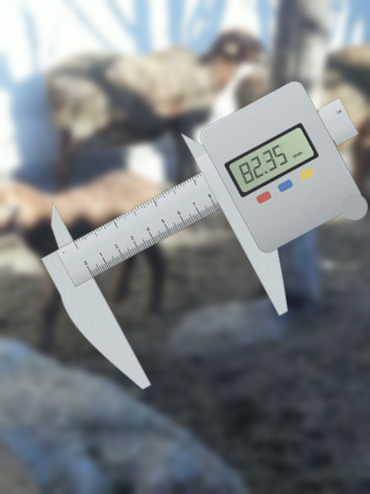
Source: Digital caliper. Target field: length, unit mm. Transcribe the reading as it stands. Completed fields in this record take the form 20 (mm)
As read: 82.35 (mm)
